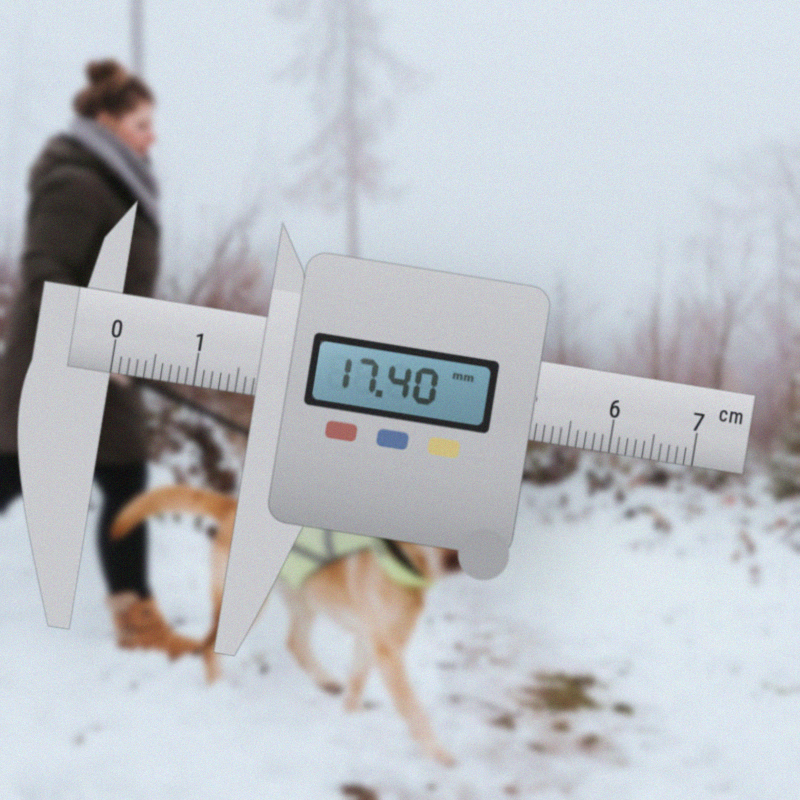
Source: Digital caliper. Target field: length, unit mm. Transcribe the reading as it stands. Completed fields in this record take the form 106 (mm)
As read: 17.40 (mm)
